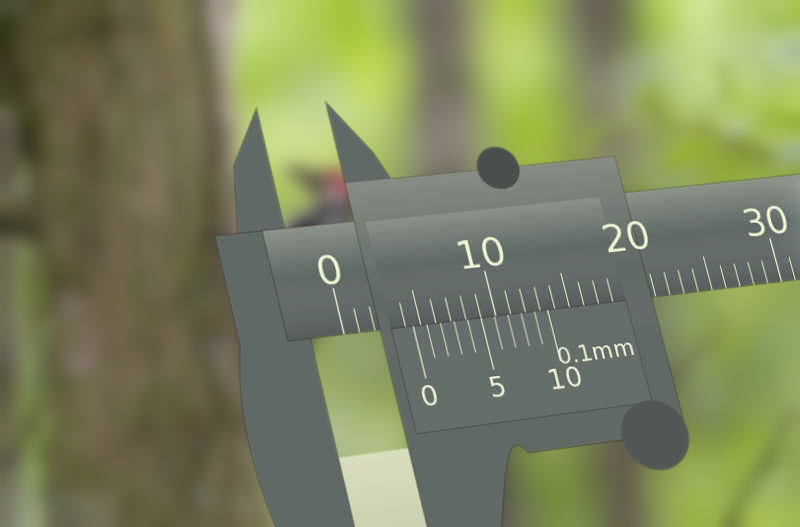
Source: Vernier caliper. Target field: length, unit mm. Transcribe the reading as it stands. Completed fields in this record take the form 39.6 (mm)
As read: 4.5 (mm)
